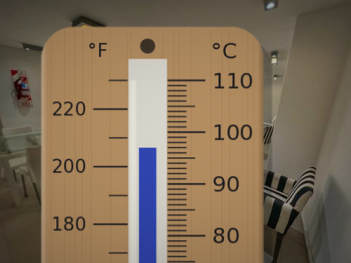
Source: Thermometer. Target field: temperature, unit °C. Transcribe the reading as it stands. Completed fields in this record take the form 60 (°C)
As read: 97 (°C)
